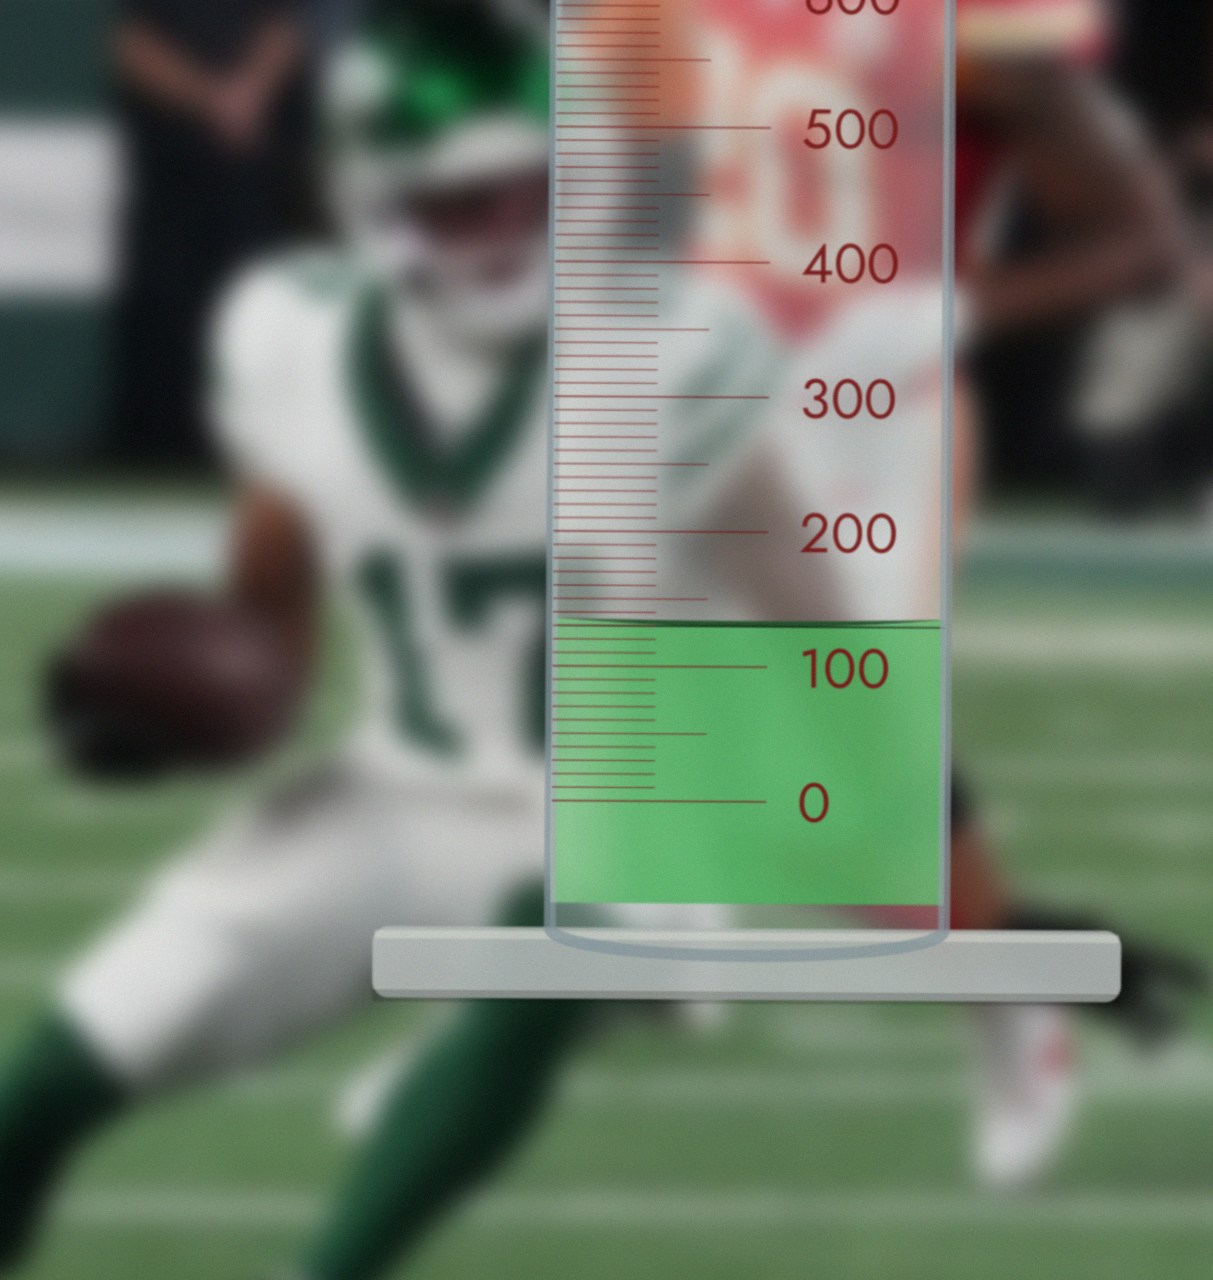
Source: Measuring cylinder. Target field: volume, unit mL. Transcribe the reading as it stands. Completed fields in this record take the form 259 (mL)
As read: 130 (mL)
